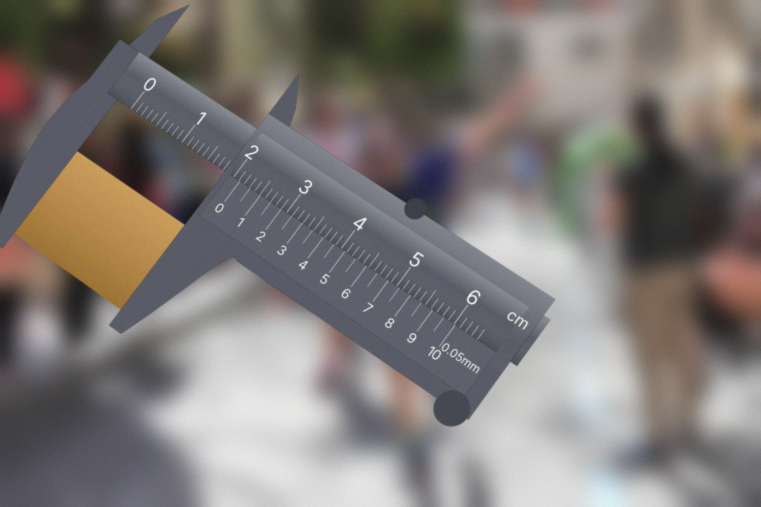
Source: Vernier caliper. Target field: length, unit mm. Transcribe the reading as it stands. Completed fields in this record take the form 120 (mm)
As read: 21.2 (mm)
